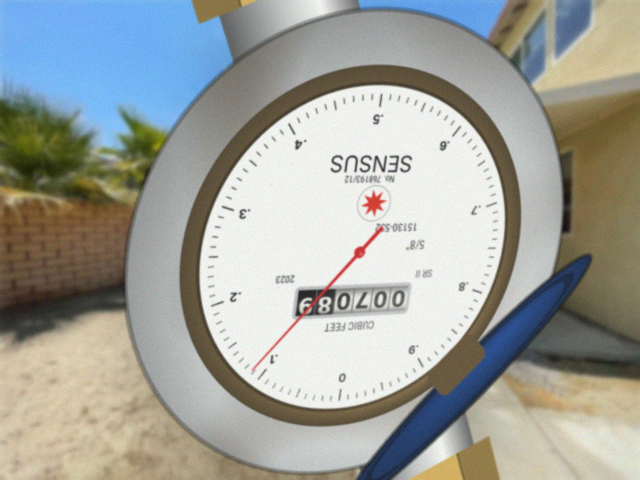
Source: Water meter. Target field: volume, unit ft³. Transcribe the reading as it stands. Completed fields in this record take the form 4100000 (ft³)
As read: 7089.11 (ft³)
